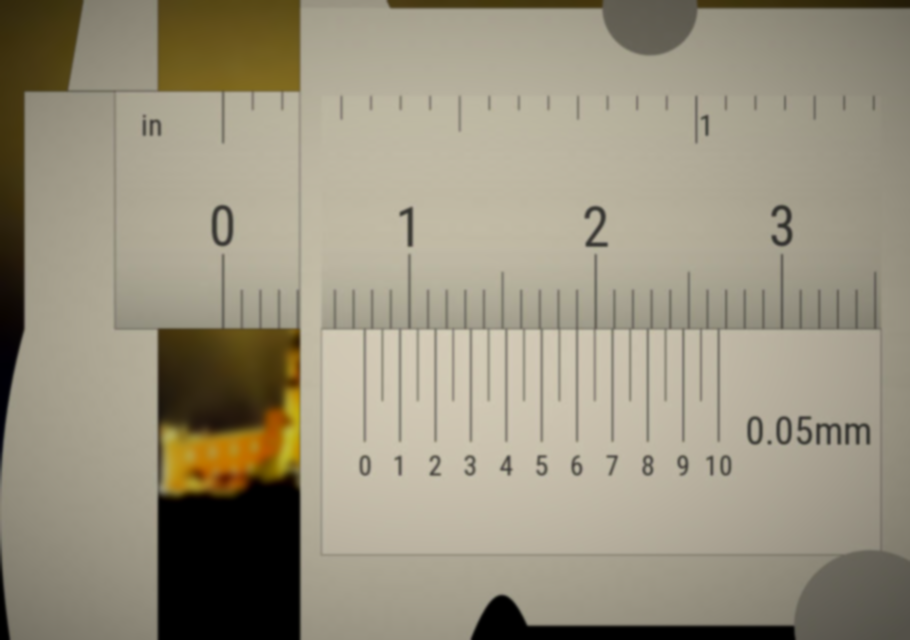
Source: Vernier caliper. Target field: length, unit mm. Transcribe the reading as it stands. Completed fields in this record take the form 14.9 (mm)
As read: 7.6 (mm)
